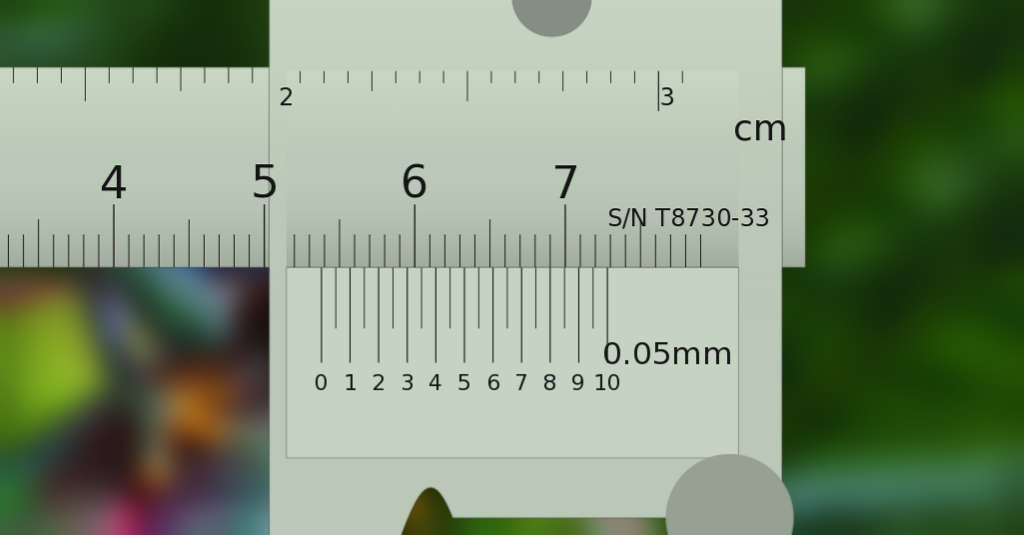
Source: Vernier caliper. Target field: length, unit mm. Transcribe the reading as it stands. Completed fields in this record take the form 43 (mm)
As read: 53.8 (mm)
